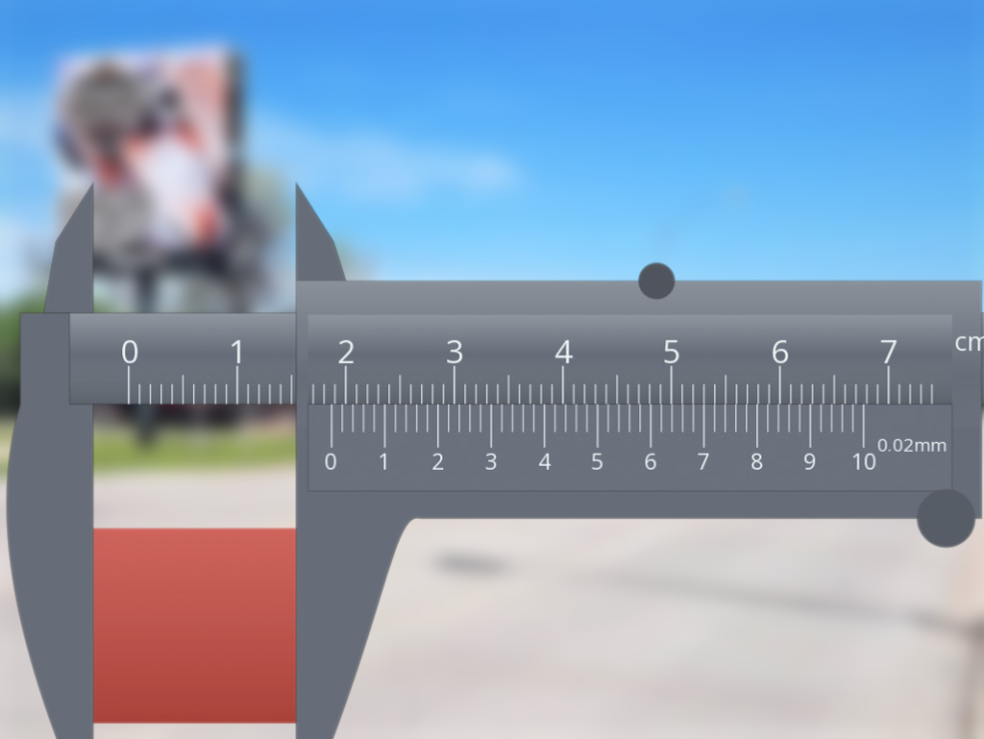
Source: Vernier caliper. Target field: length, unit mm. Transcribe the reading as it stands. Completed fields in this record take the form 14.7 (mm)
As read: 18.7 (mm)
